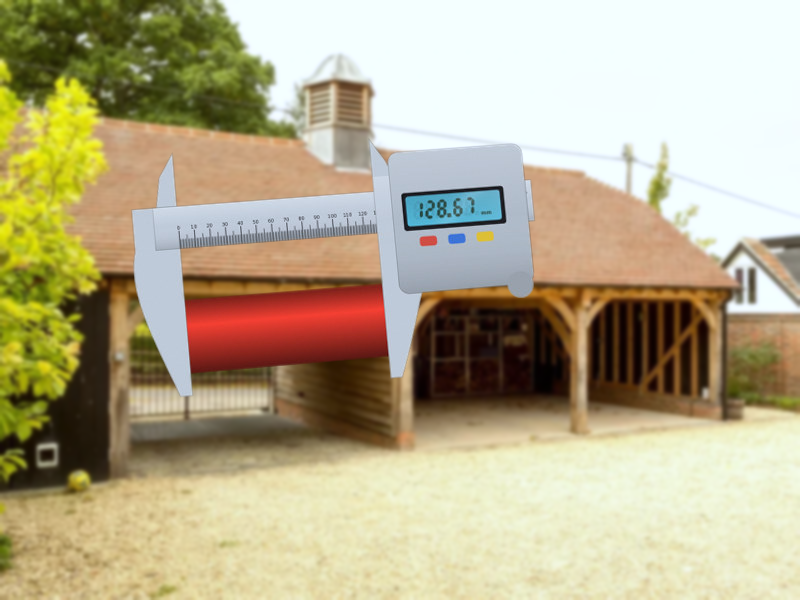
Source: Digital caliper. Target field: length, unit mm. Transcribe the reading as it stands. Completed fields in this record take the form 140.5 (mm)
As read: 128.67 (mm)
